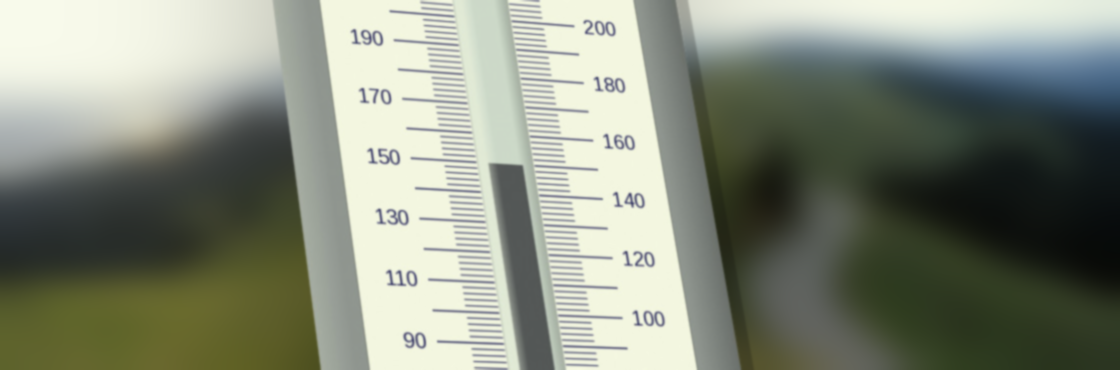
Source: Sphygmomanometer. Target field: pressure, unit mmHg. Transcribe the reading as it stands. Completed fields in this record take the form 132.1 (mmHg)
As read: 150 (mmHg)
